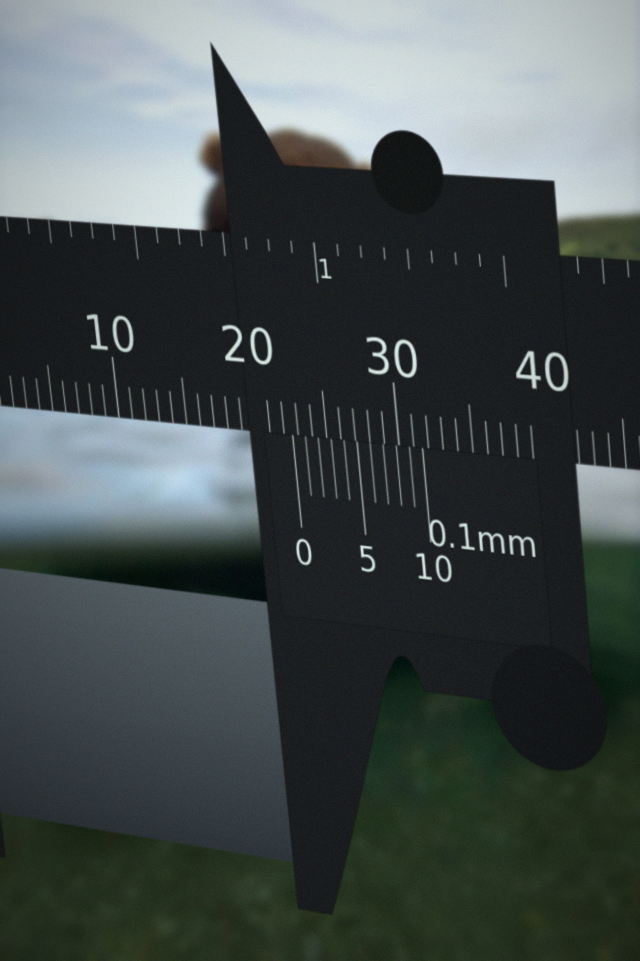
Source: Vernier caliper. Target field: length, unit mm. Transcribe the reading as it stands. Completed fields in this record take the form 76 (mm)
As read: 22.6 (mm)
